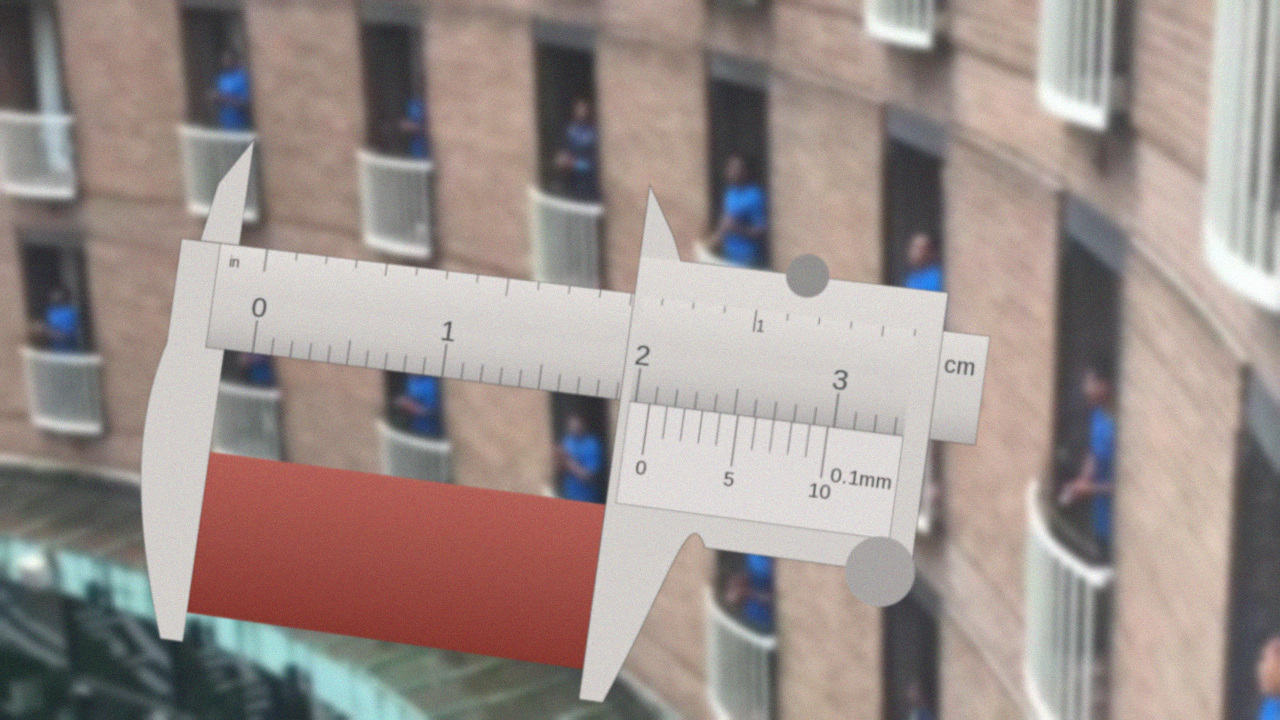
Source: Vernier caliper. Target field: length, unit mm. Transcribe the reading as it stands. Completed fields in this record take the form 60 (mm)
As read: 20.7 (mm)
